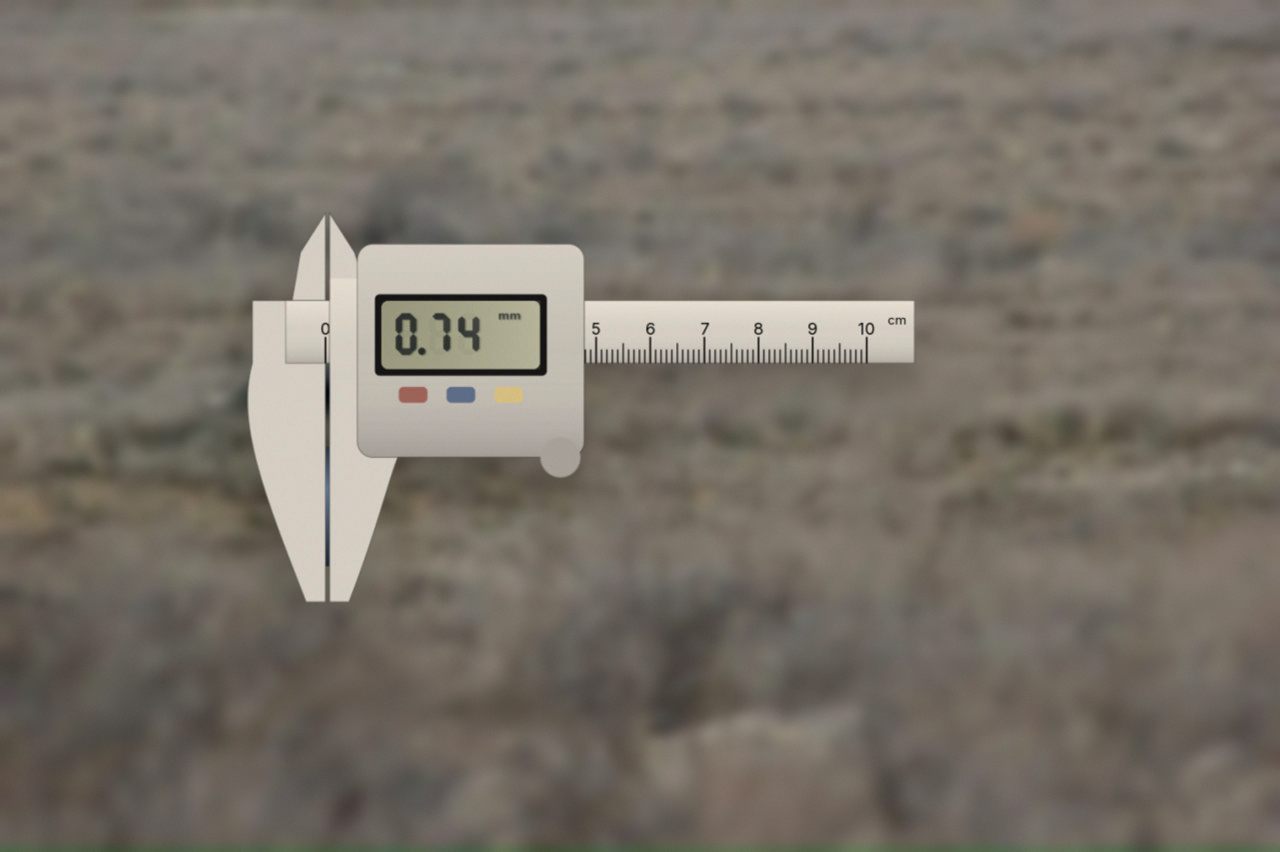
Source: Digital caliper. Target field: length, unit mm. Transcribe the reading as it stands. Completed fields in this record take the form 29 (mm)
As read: 0.74 (mm)
